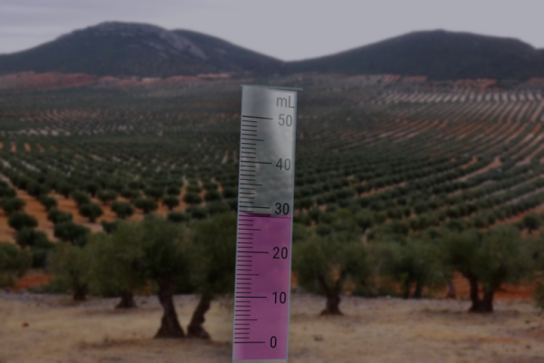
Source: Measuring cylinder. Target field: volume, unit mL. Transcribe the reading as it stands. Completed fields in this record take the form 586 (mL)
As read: 28 (mL)
